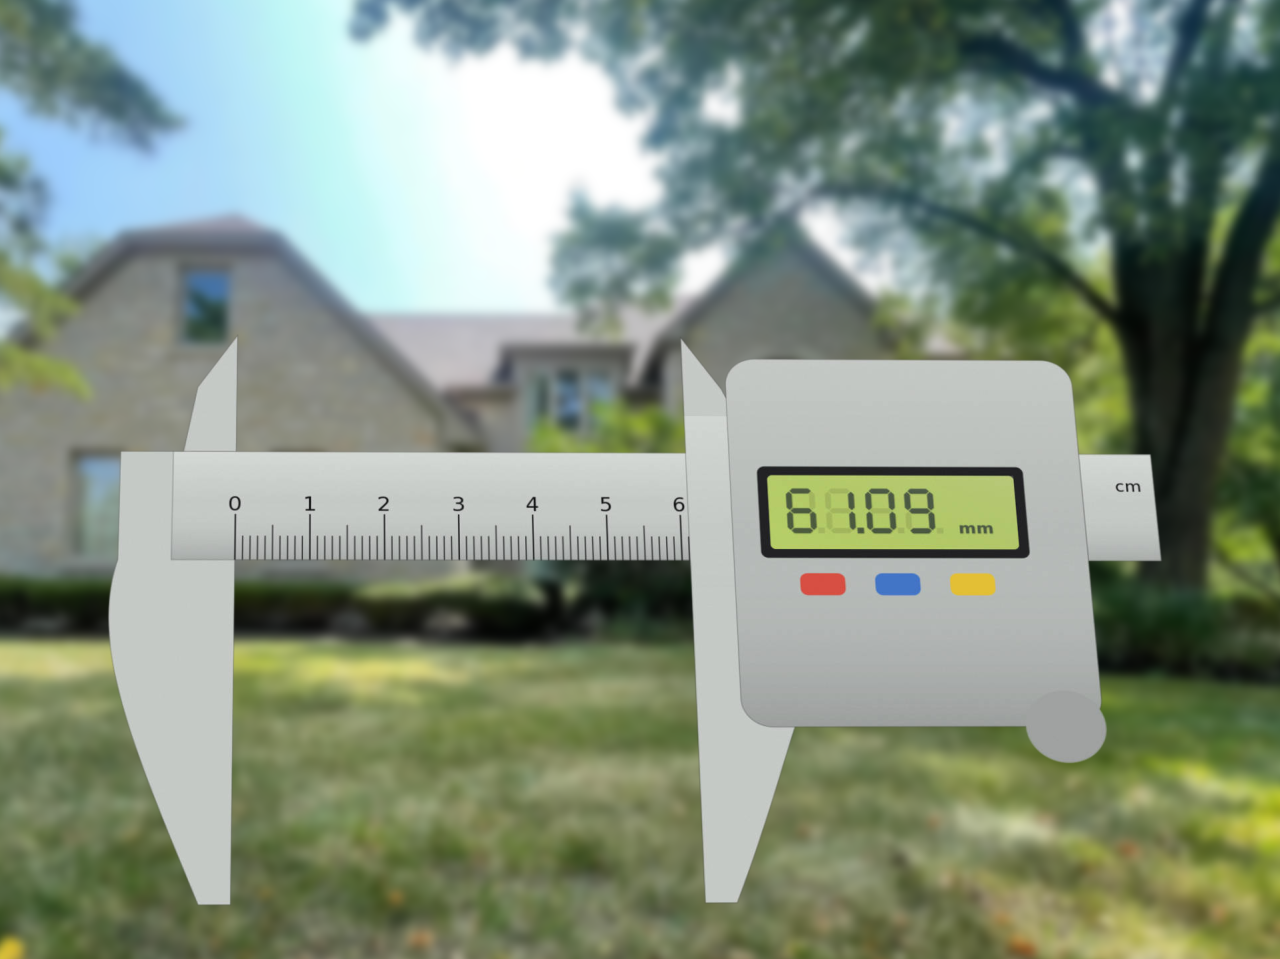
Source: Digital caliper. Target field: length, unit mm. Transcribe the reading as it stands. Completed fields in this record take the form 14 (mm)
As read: 61.09 (mm)
